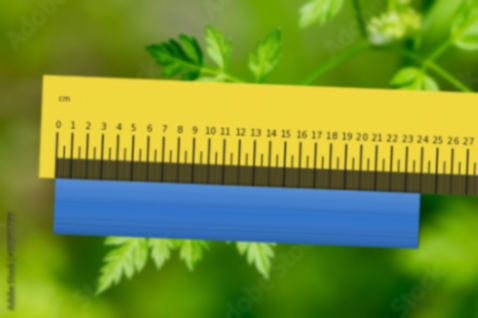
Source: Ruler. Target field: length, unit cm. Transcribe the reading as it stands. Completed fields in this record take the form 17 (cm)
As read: 24 (cm)
